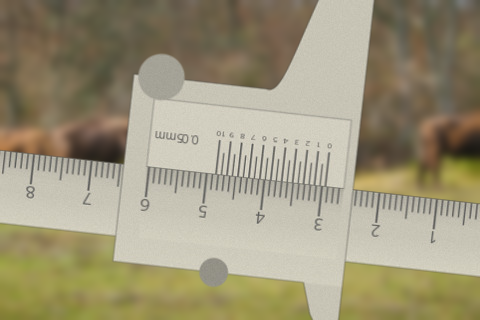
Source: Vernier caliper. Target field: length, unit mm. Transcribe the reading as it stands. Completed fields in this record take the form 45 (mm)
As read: 29.4 (mm)
